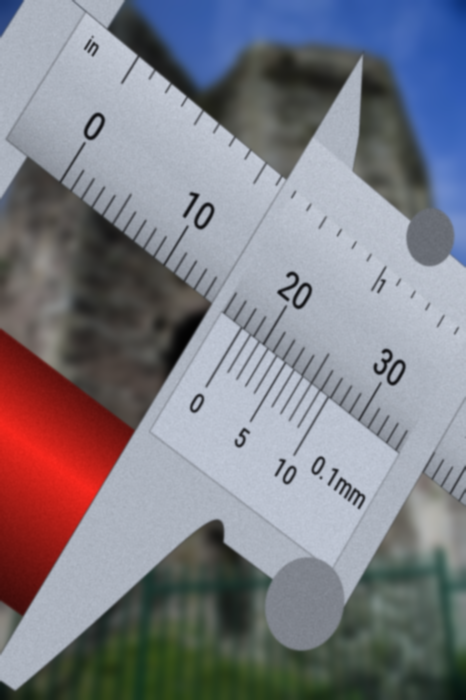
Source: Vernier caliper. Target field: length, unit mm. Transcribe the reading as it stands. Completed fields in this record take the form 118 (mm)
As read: 17.8 (mm)
